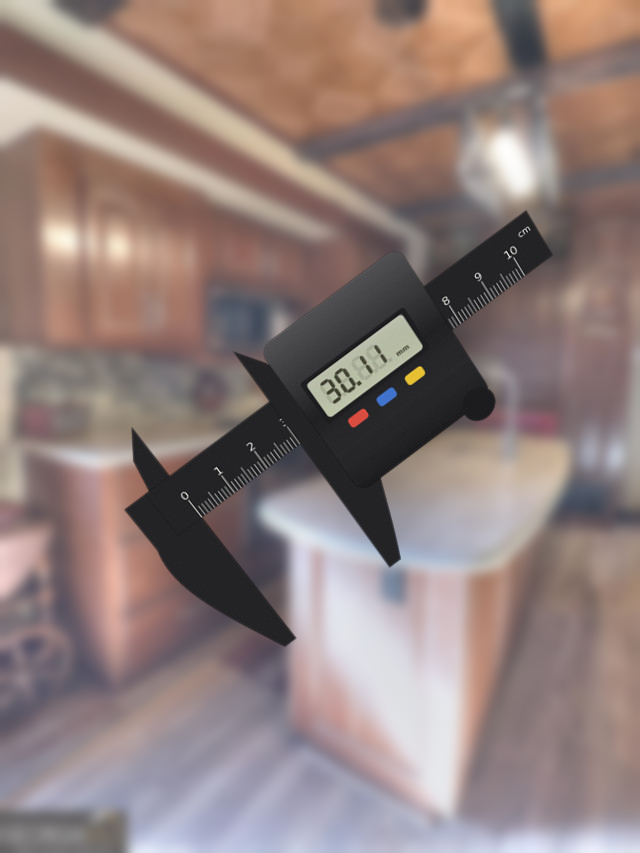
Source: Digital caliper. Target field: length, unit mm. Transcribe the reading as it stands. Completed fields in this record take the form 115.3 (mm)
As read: 30.11 (mm)
